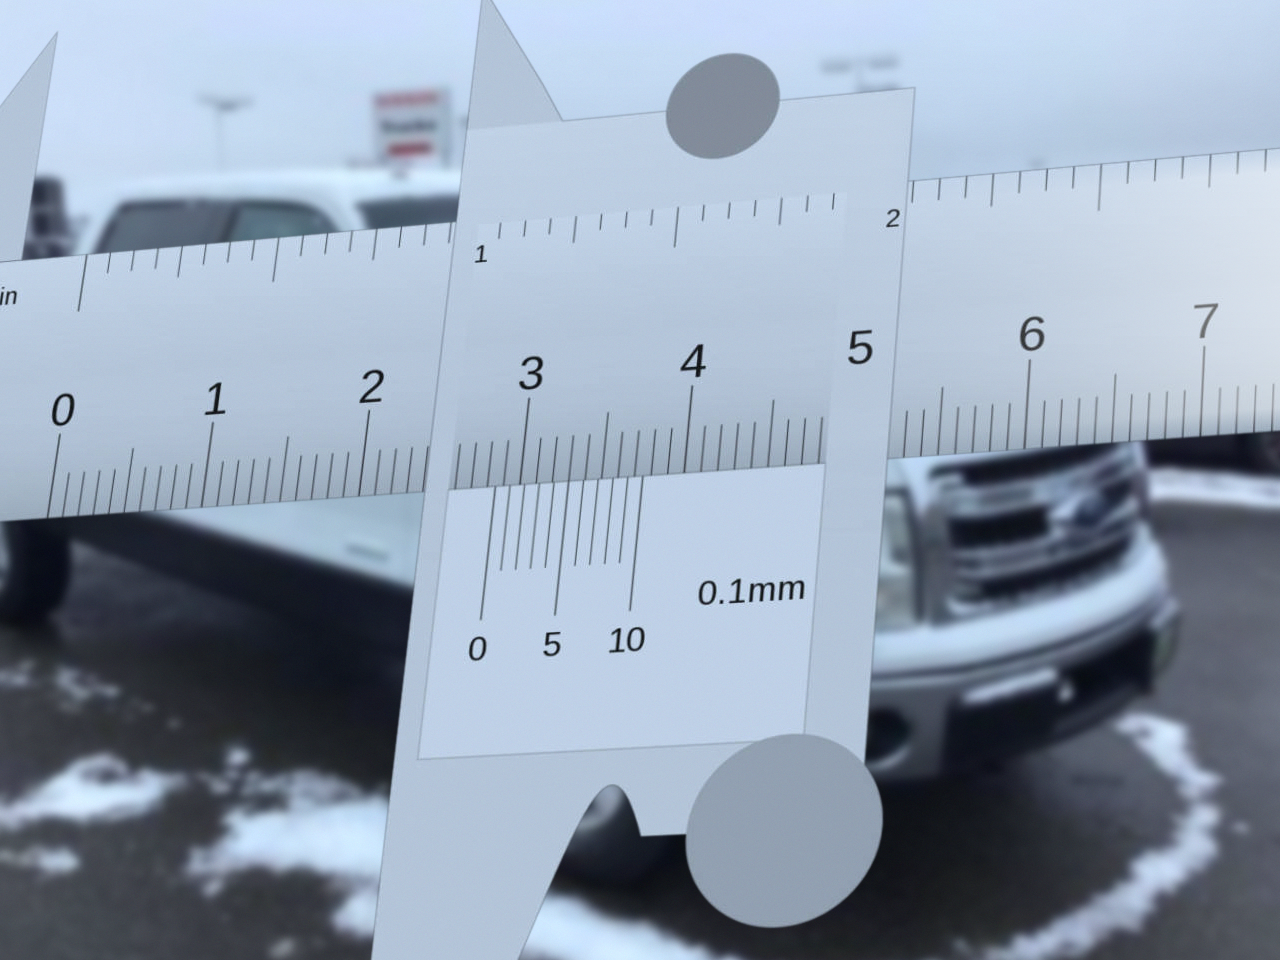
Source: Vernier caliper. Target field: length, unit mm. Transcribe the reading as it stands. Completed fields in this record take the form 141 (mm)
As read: 28.5 (mm)
